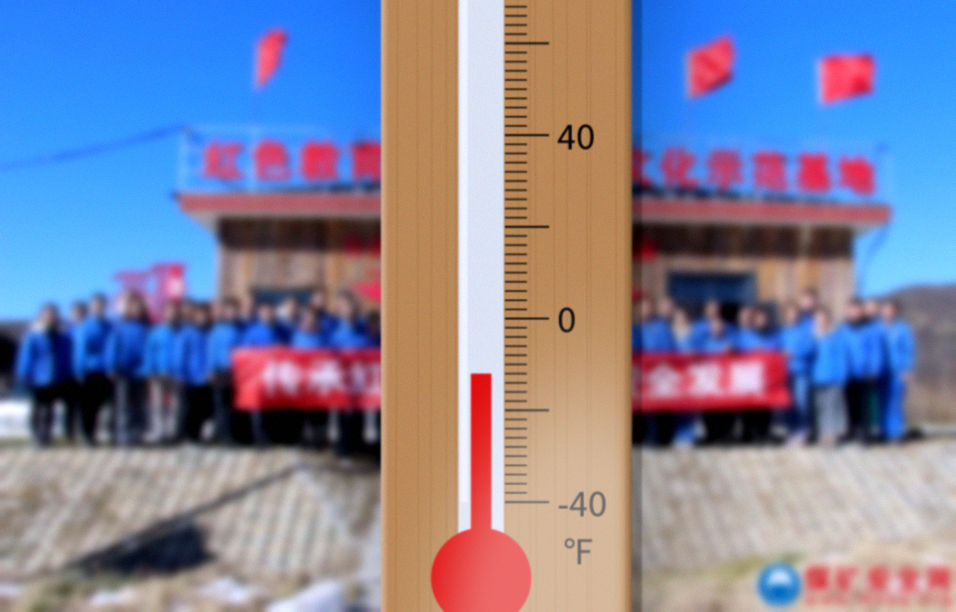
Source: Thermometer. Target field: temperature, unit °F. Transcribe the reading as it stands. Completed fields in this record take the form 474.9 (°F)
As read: -12 (°F)
